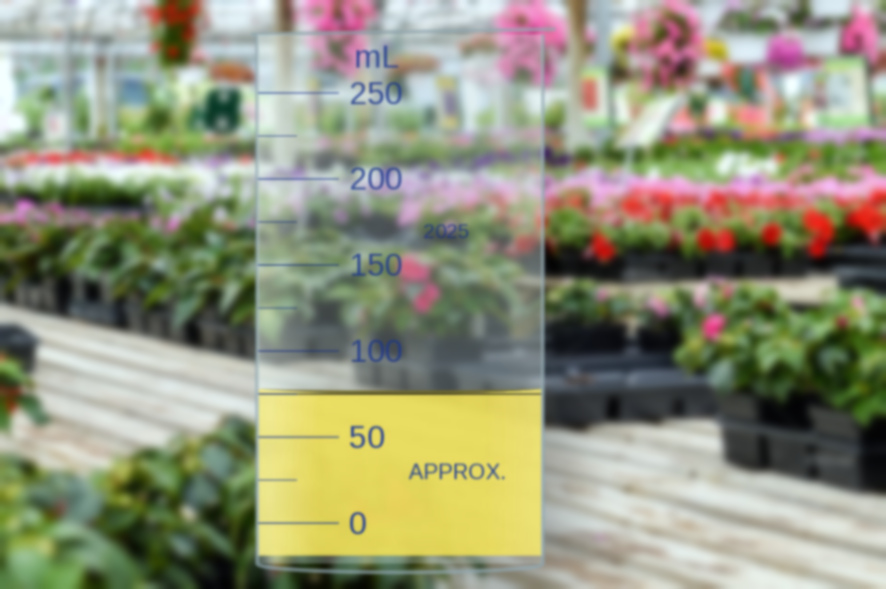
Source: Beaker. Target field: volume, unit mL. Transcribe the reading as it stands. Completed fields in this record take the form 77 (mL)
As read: 75 (mL)
